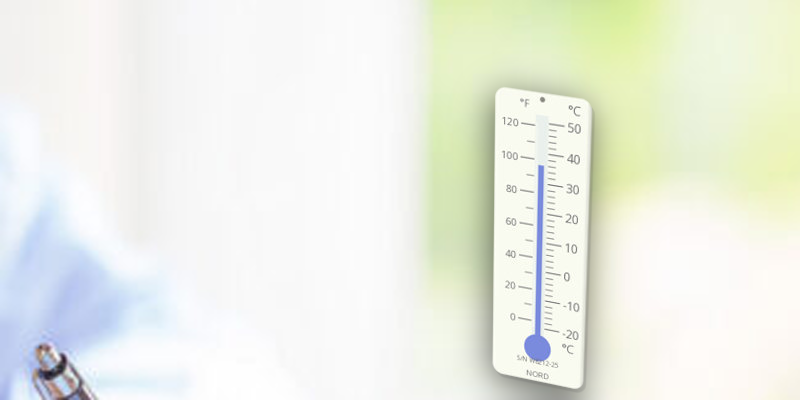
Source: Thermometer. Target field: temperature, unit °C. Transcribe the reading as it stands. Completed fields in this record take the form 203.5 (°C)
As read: 36 (°C)
